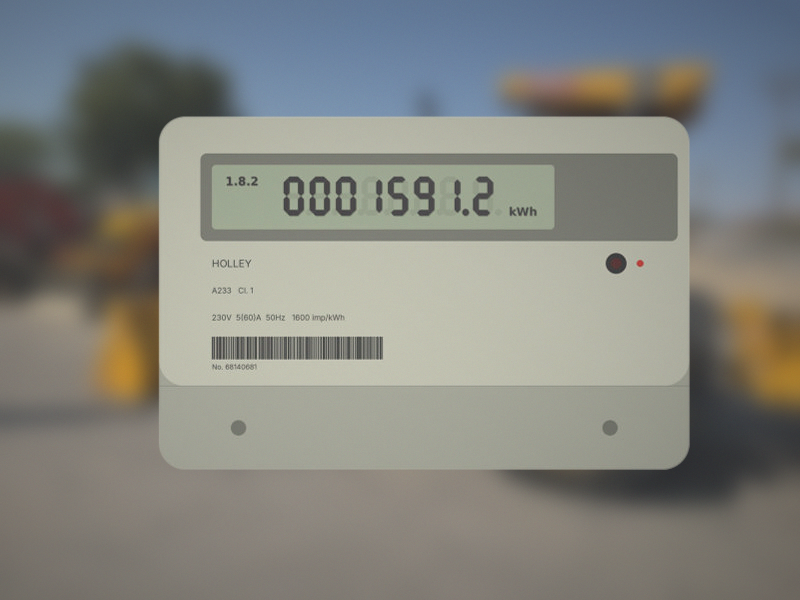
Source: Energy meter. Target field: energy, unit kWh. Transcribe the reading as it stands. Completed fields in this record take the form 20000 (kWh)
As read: 1591.2 (kWh)
